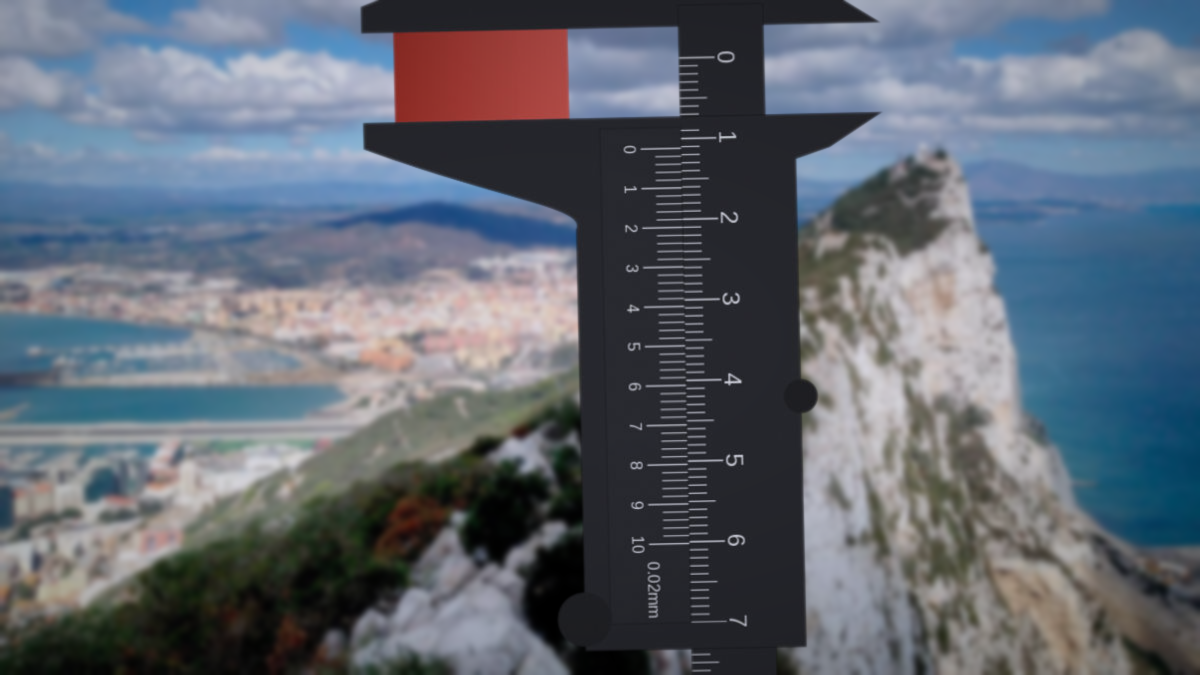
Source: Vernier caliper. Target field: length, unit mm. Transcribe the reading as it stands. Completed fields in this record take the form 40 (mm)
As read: 11.2 (mm)
